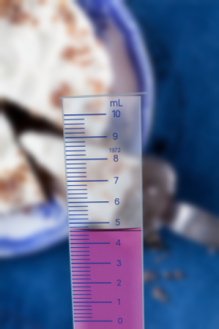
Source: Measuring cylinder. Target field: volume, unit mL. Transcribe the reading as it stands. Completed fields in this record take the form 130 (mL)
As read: 4.6 (mL)
